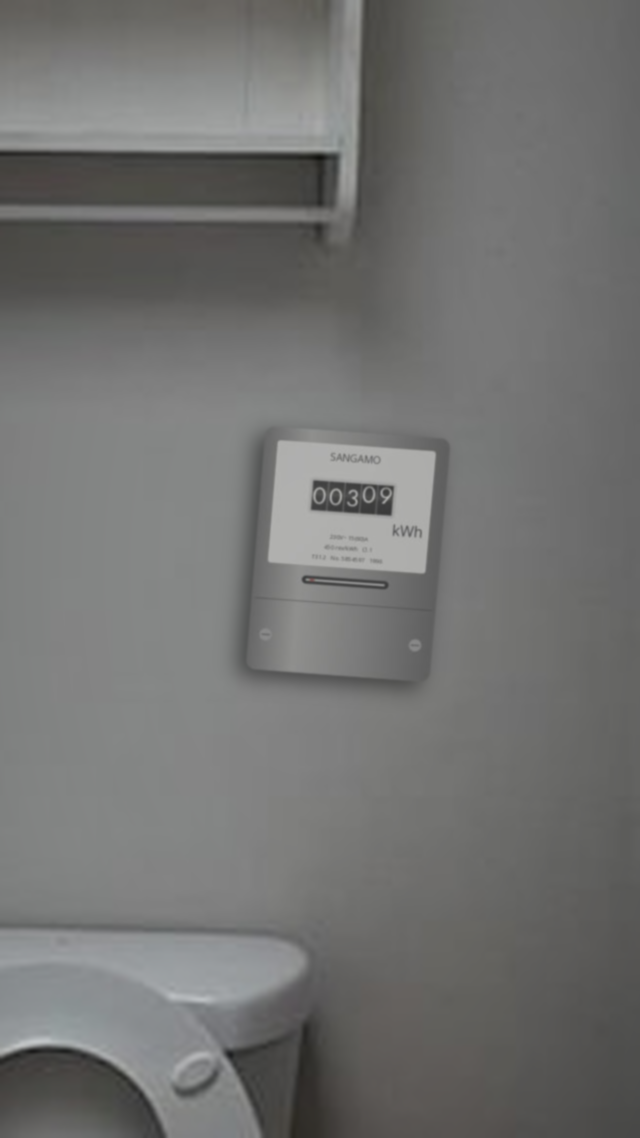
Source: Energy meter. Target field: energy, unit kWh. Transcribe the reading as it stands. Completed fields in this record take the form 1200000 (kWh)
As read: 309 (kWh)
